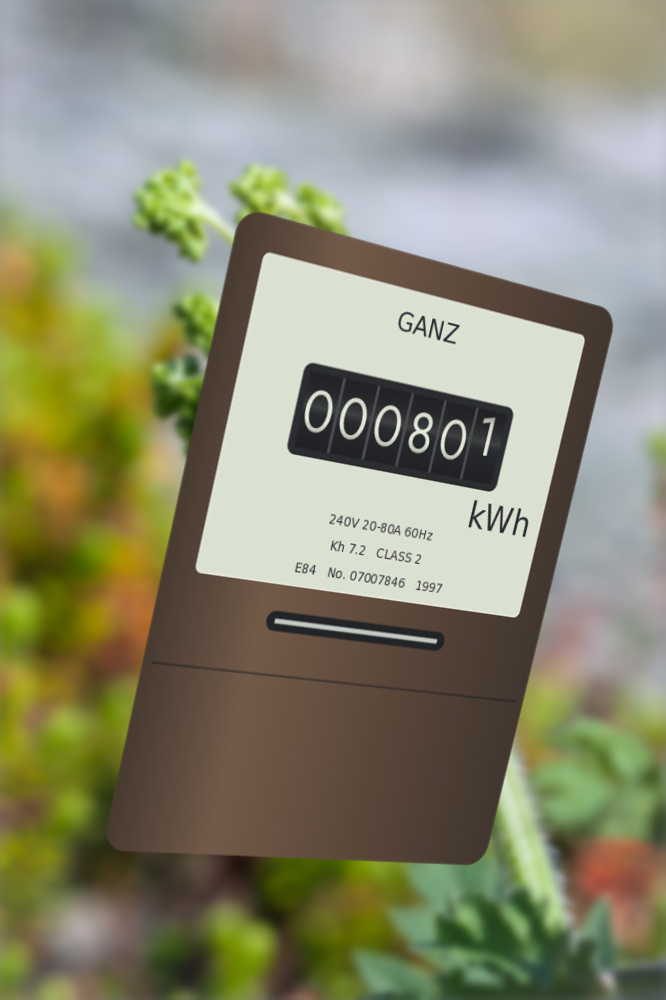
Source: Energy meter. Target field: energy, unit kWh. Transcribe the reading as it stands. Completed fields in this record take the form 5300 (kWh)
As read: 801 (kWh)
